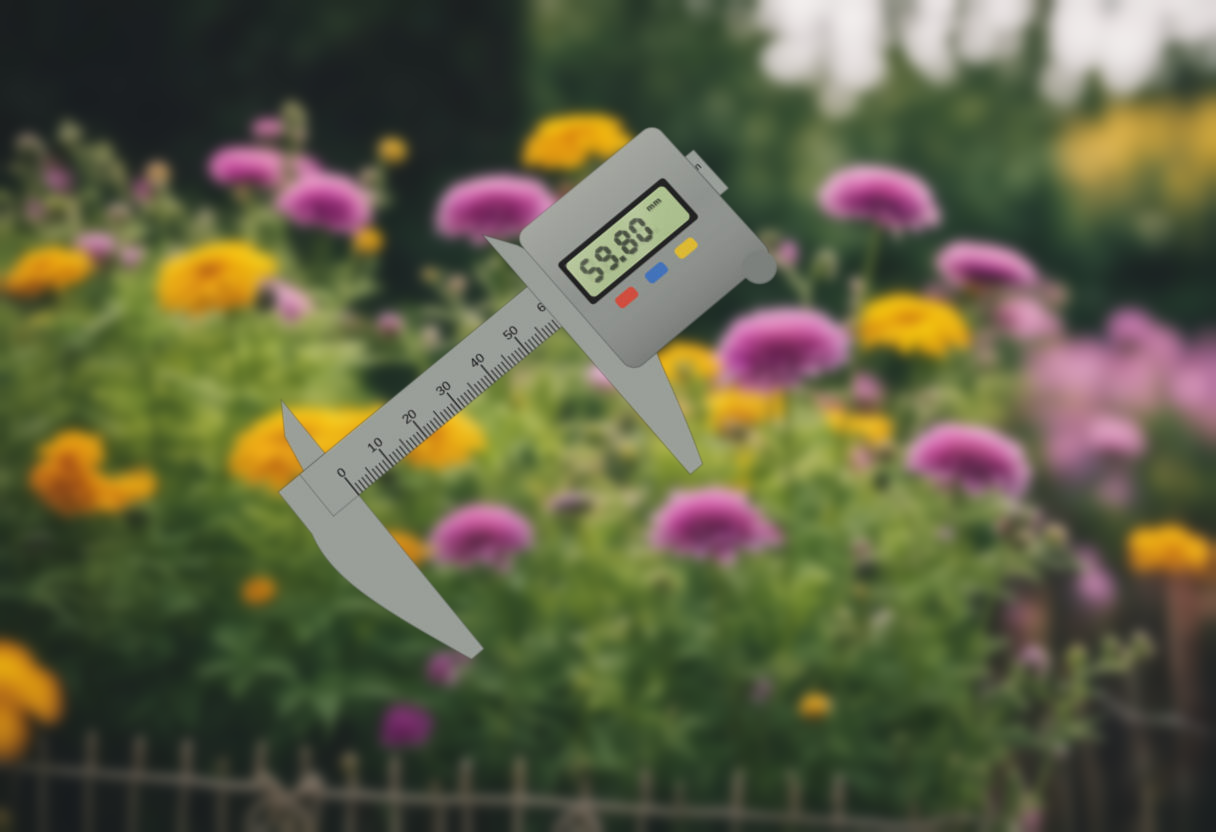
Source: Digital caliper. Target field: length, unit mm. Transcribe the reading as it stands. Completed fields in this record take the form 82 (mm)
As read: 59.80 (mm)
